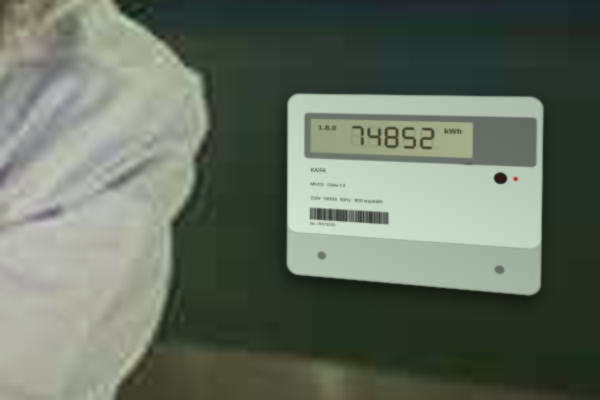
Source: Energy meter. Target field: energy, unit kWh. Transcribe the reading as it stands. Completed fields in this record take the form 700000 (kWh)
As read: 74852 (kWh)
